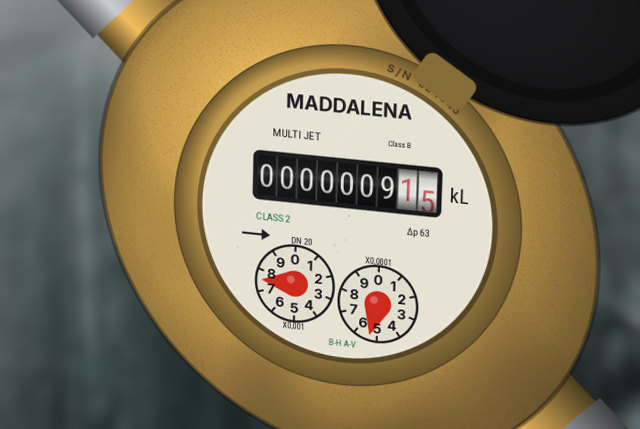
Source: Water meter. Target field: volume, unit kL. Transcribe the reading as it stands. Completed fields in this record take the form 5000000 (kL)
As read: 9.1475 (kL)
